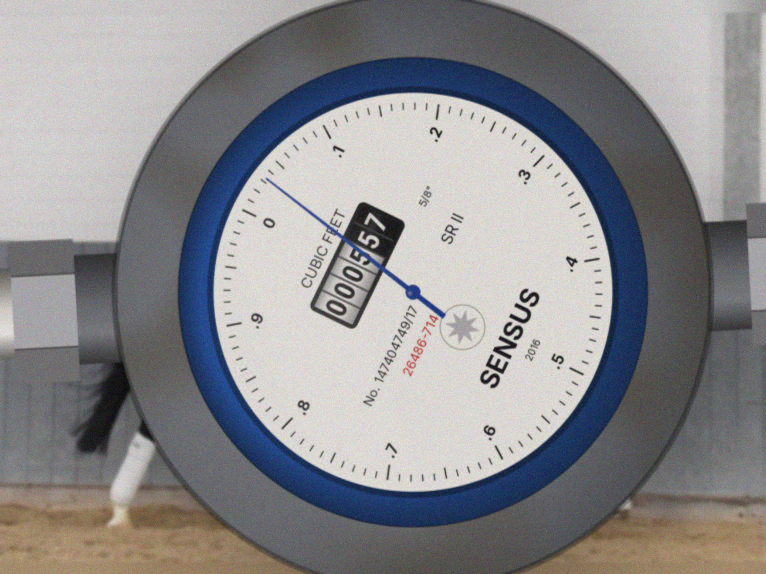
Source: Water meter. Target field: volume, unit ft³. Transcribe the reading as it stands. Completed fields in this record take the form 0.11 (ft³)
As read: 557.03 (ft³)
